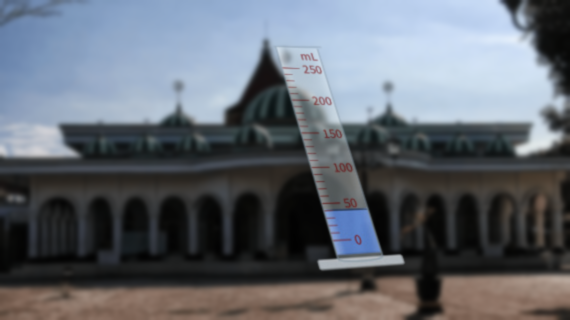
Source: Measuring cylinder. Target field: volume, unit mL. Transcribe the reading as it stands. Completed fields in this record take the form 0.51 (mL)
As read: 40 (mL)
